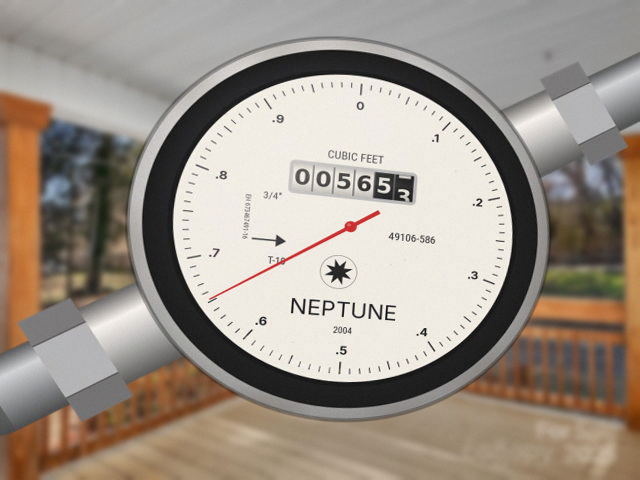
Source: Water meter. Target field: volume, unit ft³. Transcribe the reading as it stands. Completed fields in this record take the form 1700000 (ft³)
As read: 5652.65 (ft³)
